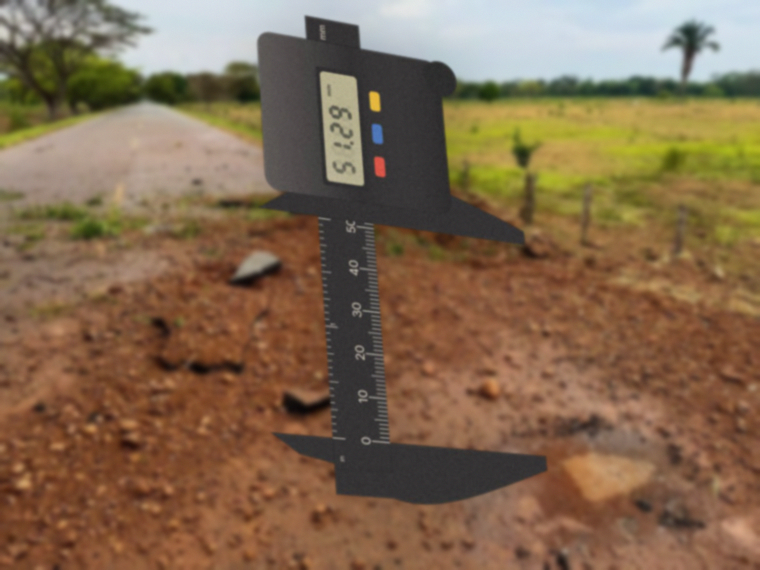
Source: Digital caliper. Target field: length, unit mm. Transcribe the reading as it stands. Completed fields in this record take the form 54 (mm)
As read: 51.29 (mm)
